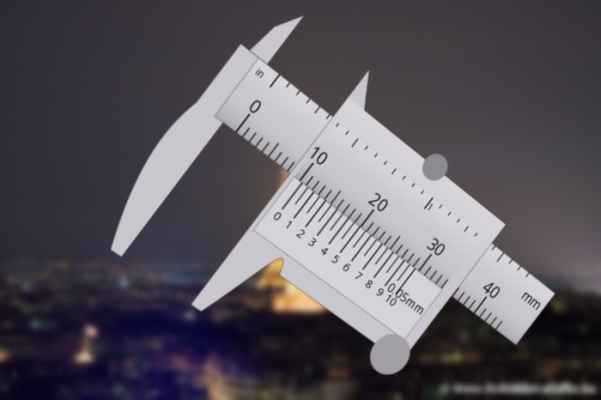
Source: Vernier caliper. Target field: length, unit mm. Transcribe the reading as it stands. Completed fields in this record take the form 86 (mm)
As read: 10.4 (mm)
